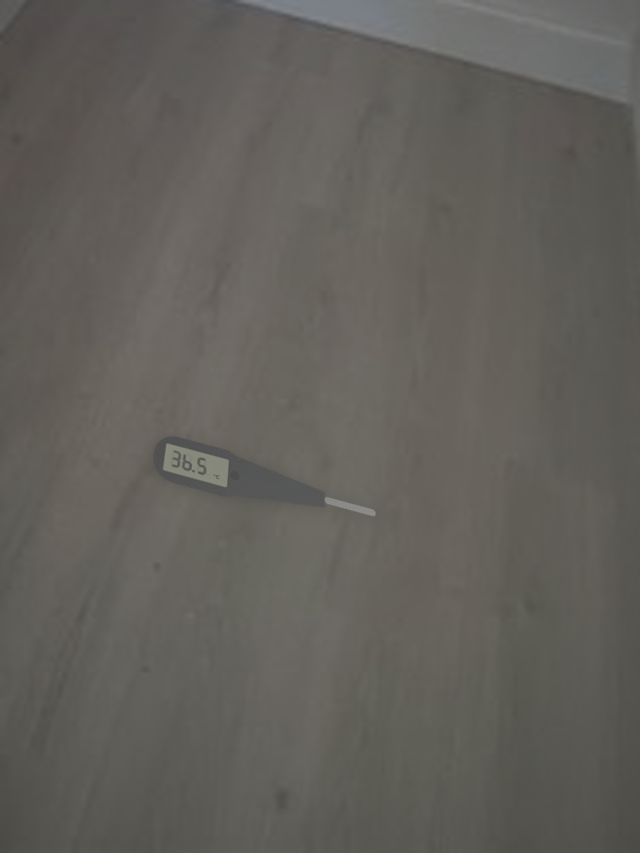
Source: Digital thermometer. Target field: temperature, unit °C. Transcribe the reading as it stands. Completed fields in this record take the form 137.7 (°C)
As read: 36.5 (°C)
